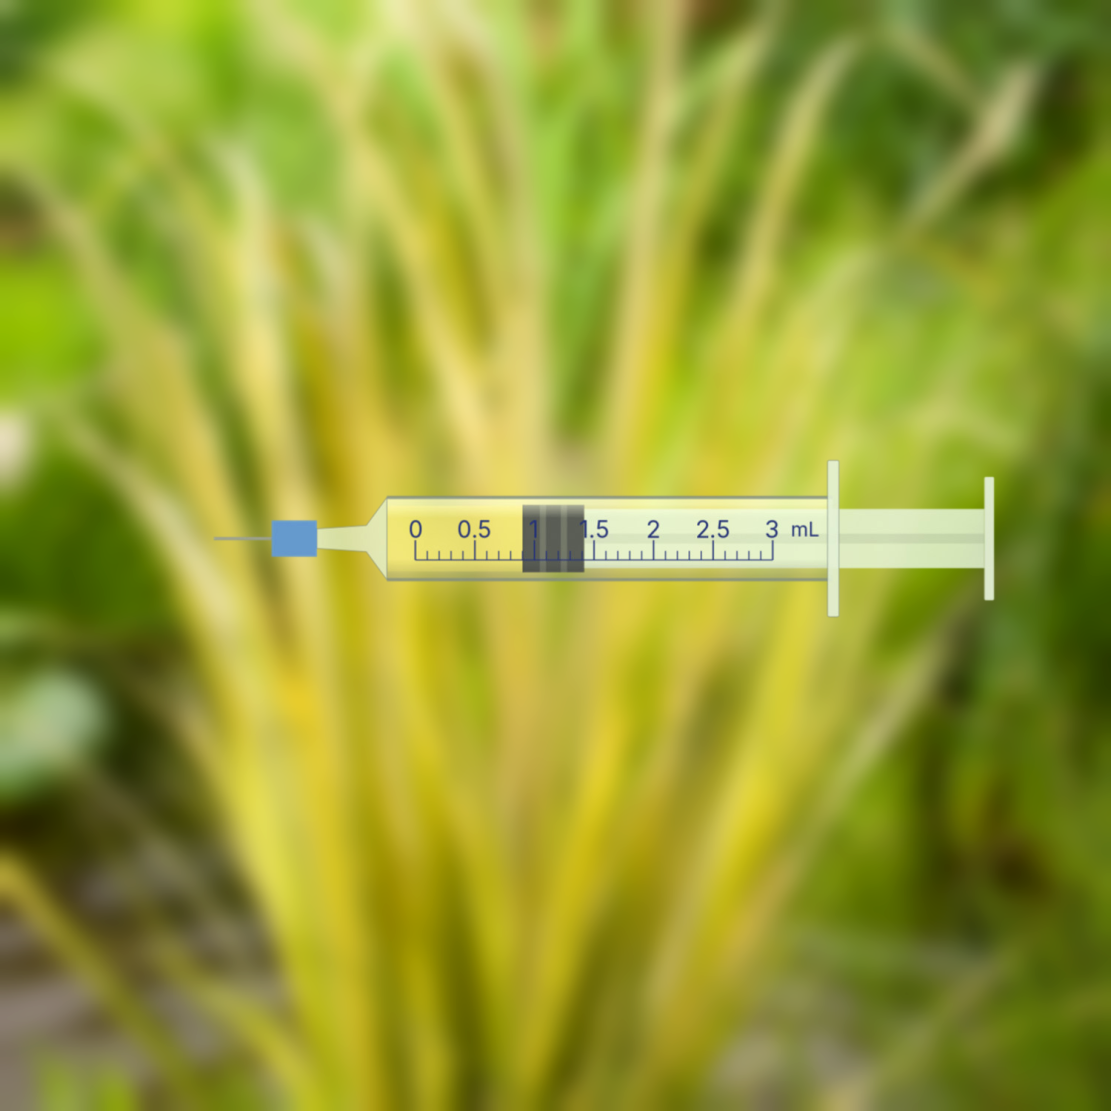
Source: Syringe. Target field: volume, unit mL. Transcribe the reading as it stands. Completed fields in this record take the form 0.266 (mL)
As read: 0.9 (mL)
